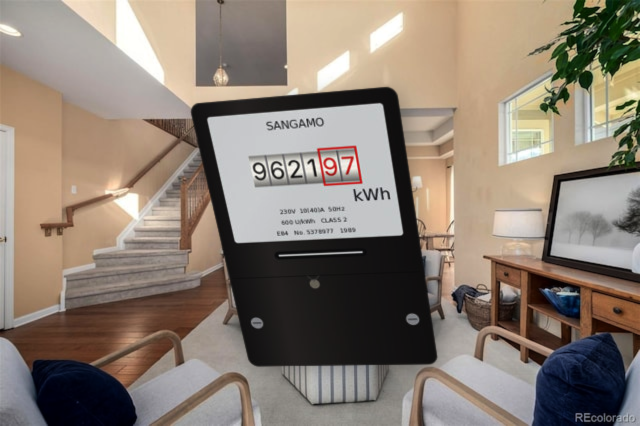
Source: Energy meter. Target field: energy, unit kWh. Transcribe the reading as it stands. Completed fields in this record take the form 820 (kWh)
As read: 9621.97 (kWh)
